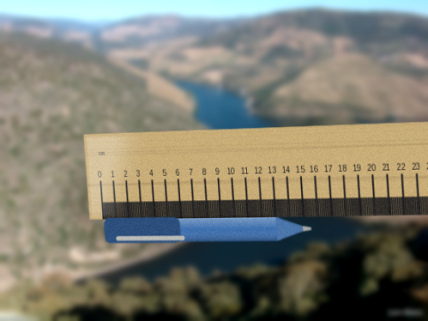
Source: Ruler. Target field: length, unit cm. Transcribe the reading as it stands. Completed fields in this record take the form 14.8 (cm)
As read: 15.5 (cm)
